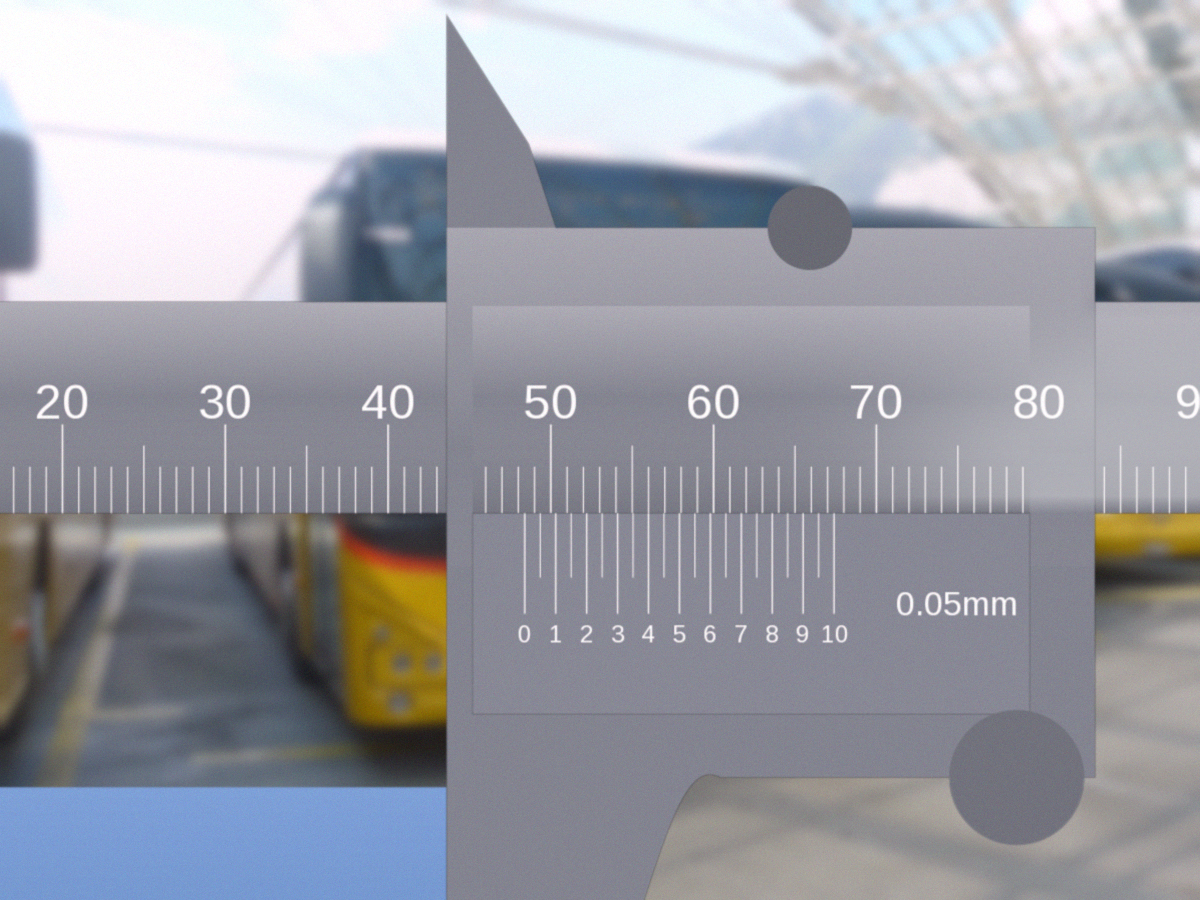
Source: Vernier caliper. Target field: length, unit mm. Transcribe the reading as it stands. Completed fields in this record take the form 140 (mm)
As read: 48.4 (mm)
